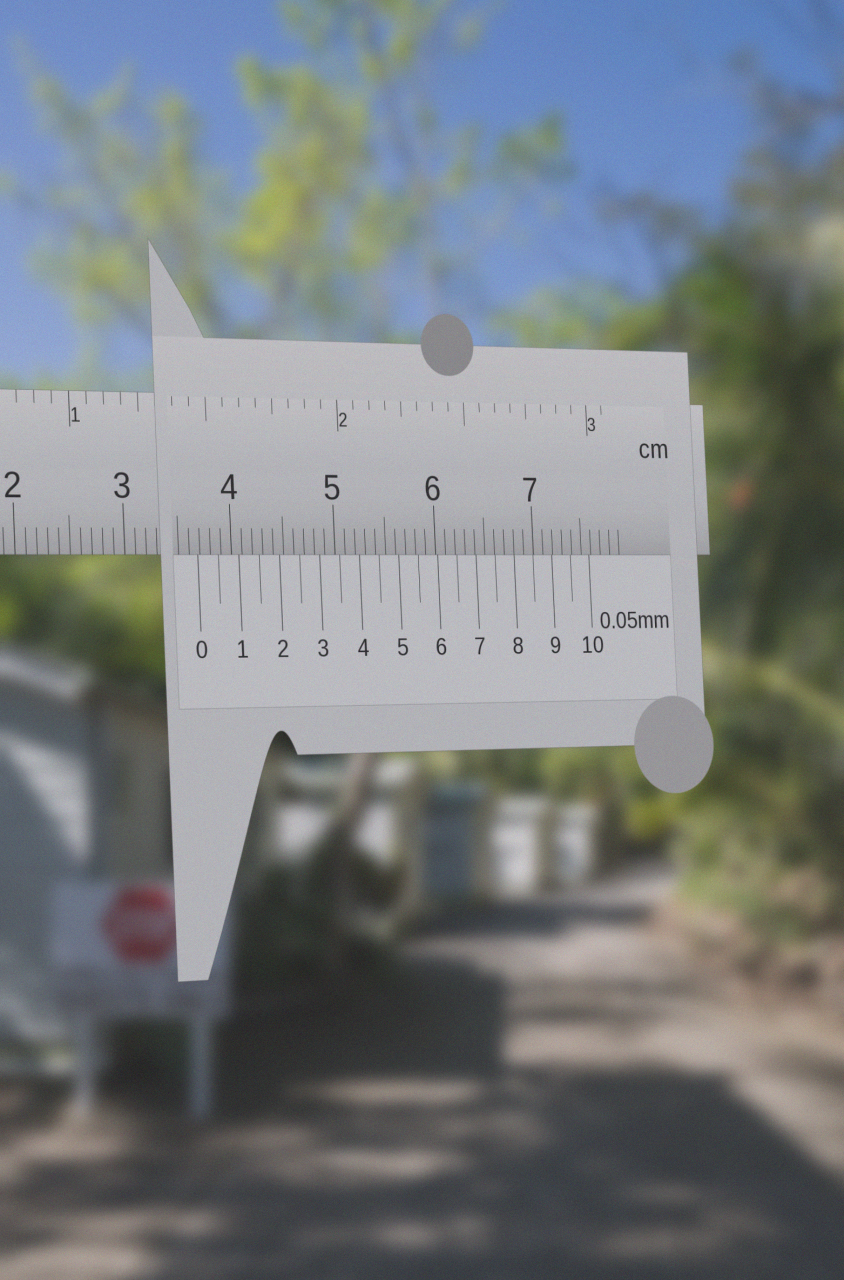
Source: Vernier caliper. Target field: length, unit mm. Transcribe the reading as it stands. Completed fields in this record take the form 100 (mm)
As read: 36.8 (mm)
